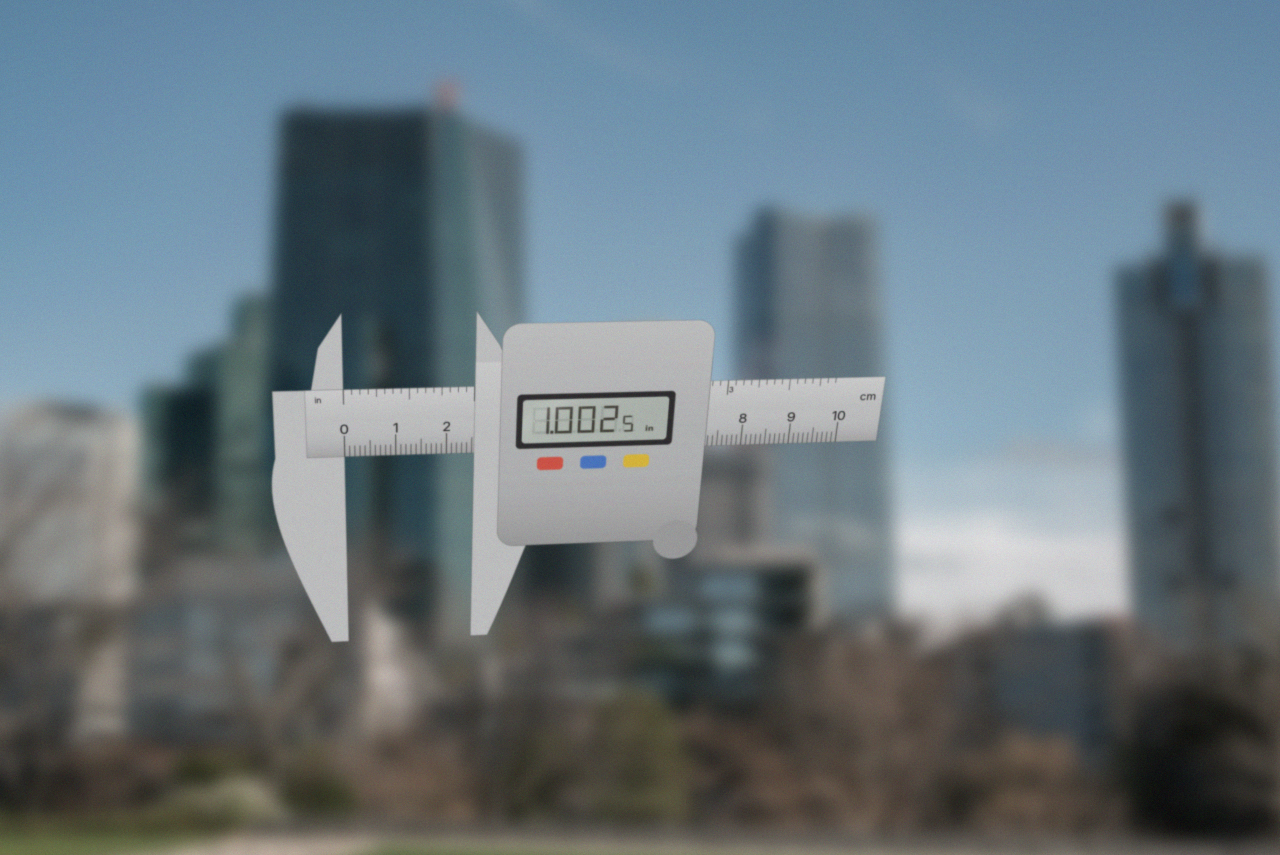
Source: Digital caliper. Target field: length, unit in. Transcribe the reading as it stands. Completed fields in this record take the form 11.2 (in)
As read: 1.0025 (in)
